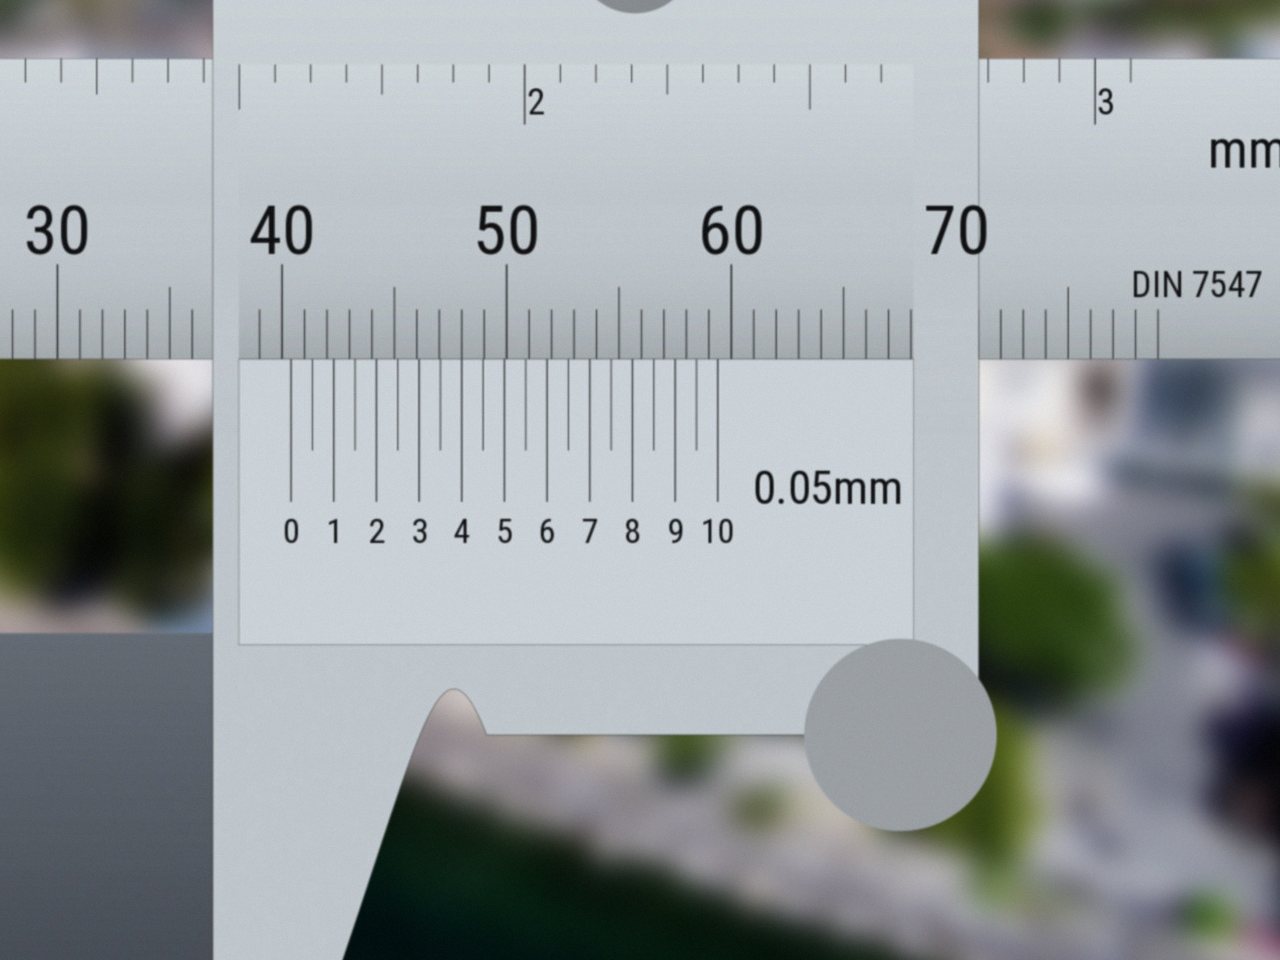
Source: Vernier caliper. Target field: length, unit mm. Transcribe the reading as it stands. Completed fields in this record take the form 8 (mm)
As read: 40.4 (mm)
